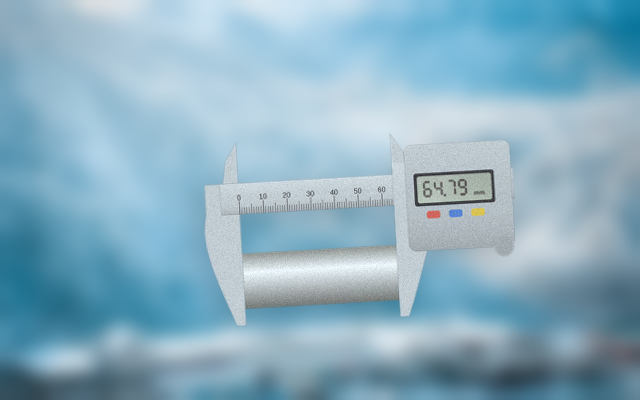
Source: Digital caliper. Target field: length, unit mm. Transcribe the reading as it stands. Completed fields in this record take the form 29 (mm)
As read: 64.79 (mm)
